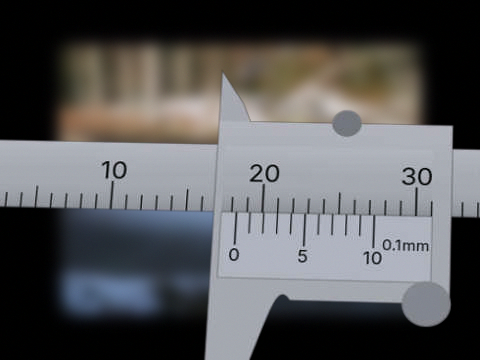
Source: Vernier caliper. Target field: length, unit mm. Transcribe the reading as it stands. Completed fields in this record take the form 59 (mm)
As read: 18.3 (mm)
